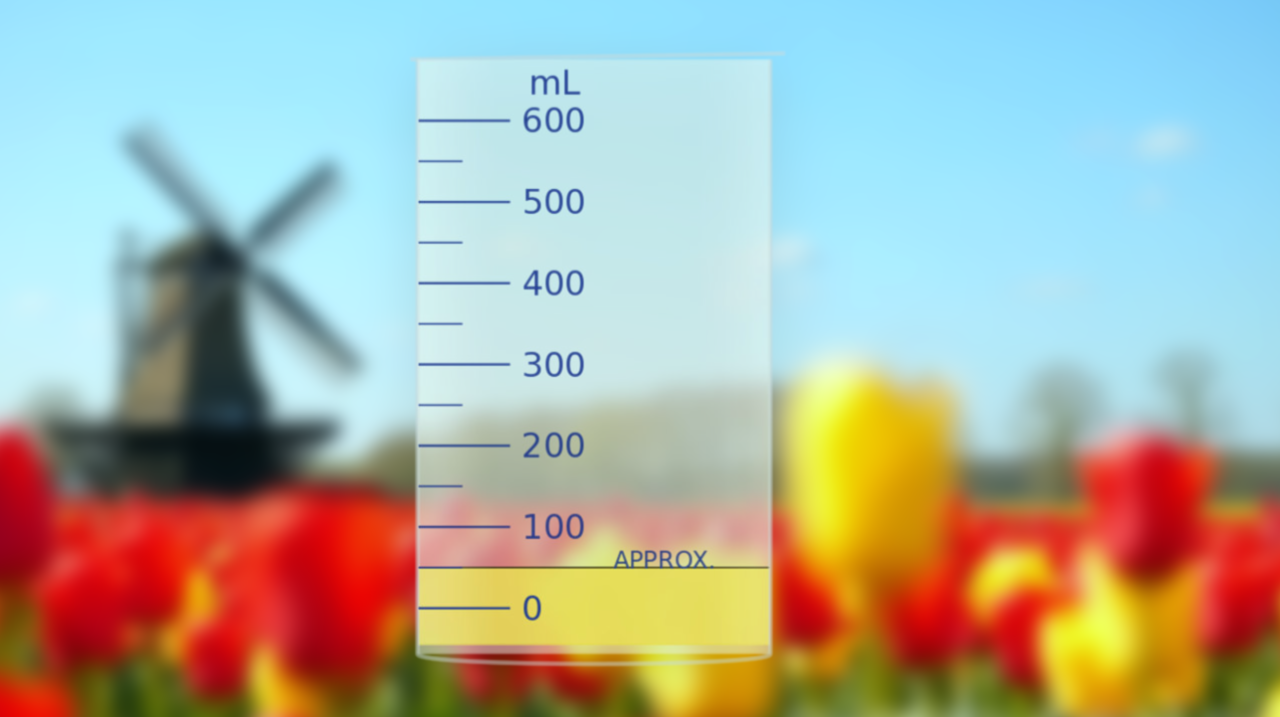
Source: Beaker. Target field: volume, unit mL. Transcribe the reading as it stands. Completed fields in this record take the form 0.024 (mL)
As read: 50 (mL)
